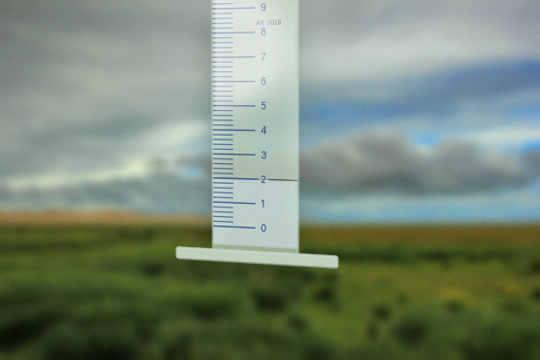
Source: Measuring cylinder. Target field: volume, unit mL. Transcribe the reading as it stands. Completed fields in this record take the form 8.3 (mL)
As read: 2 (mL)
